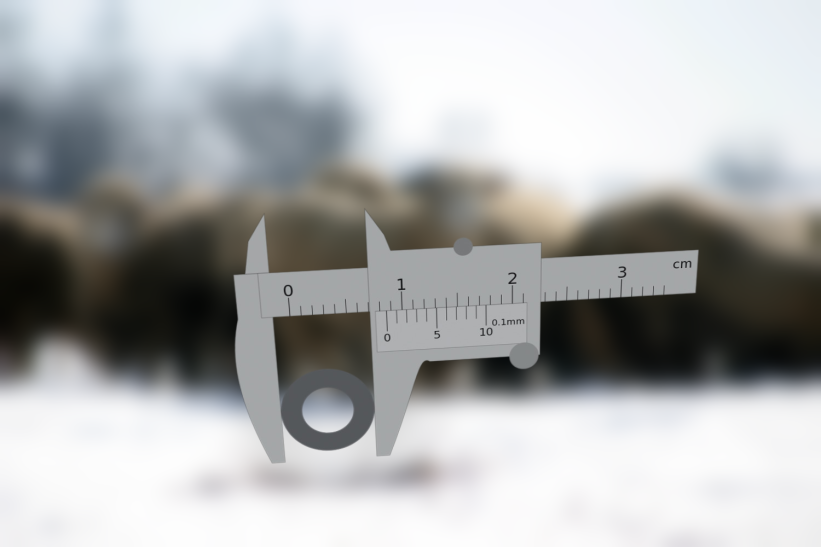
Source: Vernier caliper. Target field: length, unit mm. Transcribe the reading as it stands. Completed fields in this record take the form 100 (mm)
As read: 8.6 (mm)
